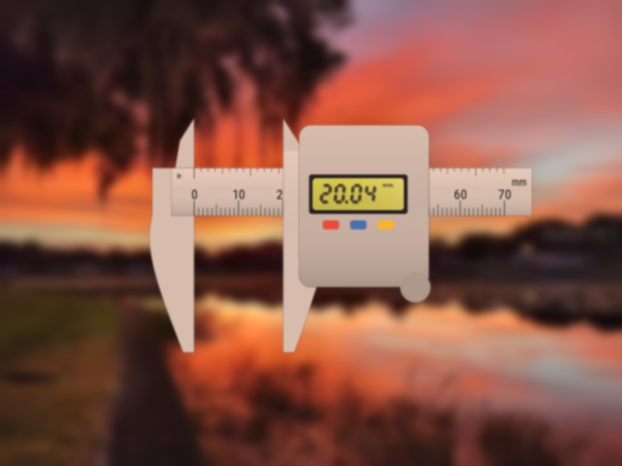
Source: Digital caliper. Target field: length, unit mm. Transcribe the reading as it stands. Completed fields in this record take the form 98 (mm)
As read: 20.04 (mm)
